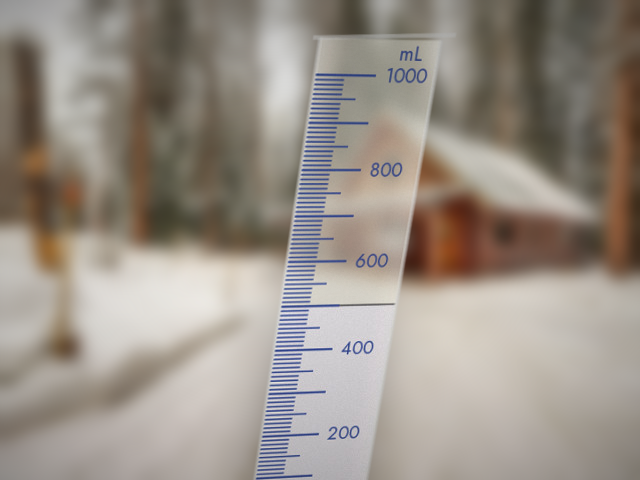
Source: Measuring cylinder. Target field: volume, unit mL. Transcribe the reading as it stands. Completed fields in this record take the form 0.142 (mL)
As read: 500 (mL)
